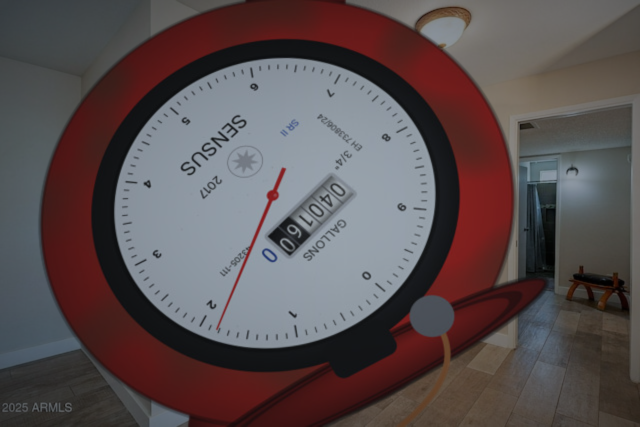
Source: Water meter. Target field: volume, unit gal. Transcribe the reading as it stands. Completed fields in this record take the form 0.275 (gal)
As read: 401601.8 (gal)
